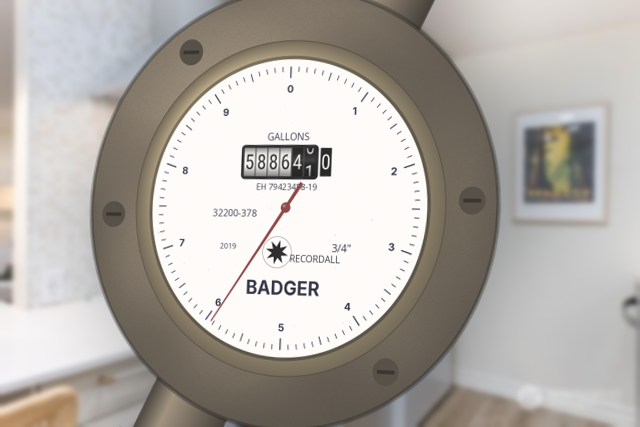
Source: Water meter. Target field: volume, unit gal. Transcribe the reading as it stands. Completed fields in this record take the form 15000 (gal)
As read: 5886405.9 (gal)
